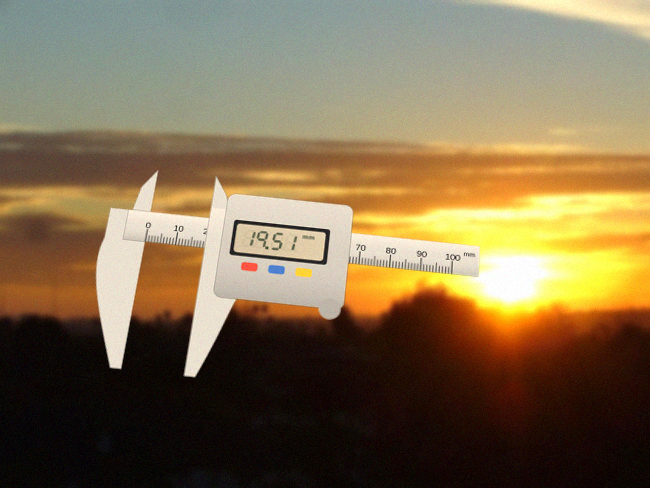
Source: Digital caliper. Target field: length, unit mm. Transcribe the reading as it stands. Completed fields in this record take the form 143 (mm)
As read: 19.51 (mm)
